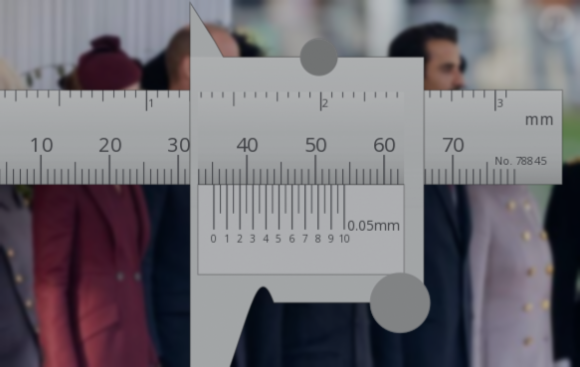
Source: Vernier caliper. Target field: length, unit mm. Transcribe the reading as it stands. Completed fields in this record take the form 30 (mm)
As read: 35.2 (mm)
